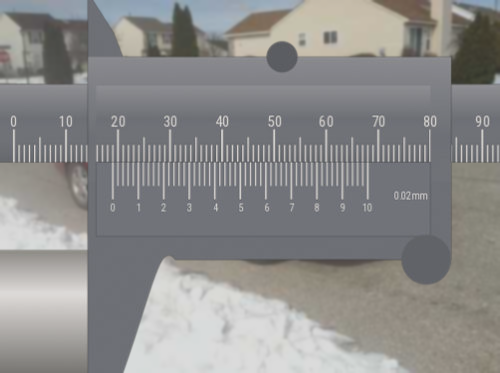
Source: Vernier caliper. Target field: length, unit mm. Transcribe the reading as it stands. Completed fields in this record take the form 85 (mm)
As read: 19.0 (mm)
